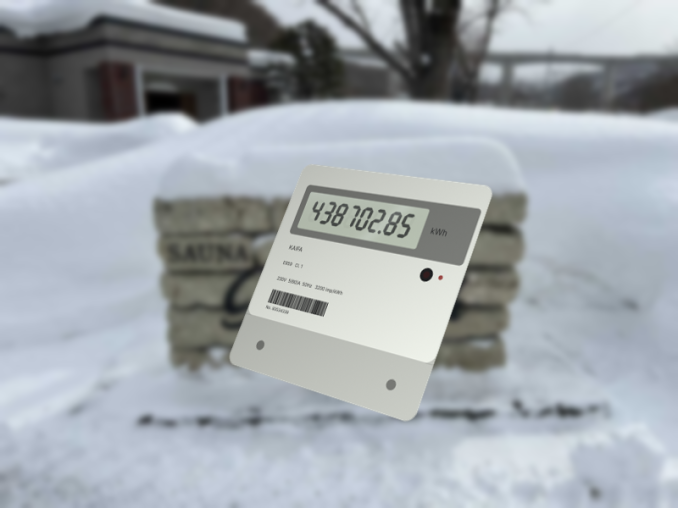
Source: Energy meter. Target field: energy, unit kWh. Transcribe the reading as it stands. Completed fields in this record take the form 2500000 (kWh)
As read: 438702.85 (kWh)
